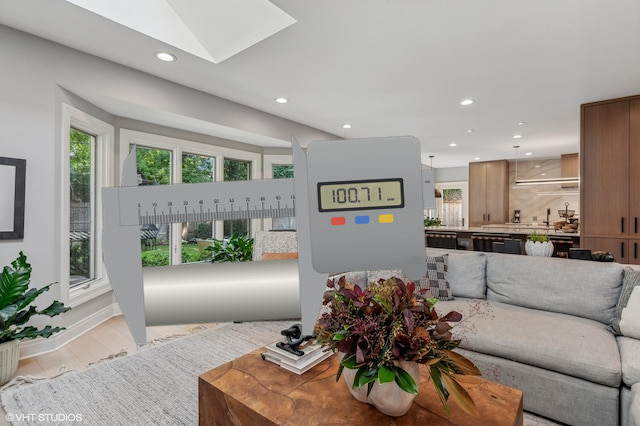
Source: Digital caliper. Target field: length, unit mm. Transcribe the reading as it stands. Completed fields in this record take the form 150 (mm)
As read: 100.71 (mm)
